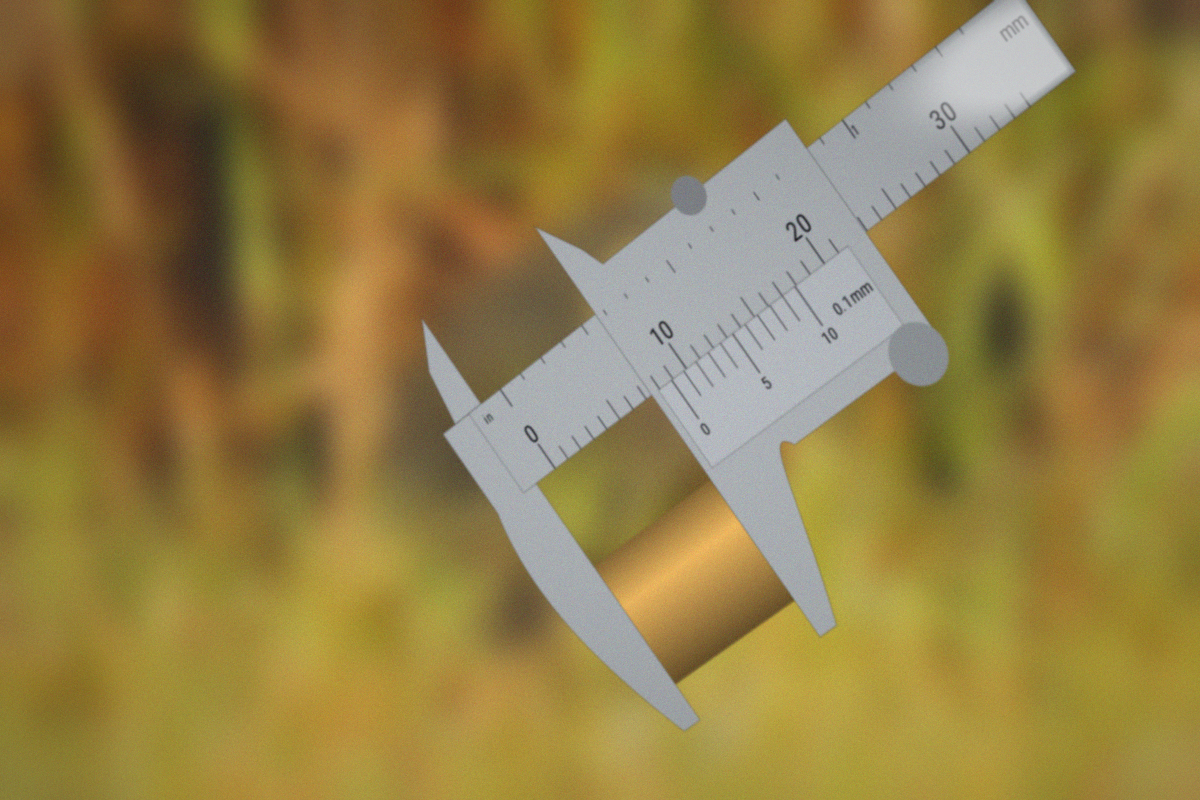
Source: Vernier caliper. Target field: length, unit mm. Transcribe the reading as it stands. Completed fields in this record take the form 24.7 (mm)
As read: 8.9 (mm)
